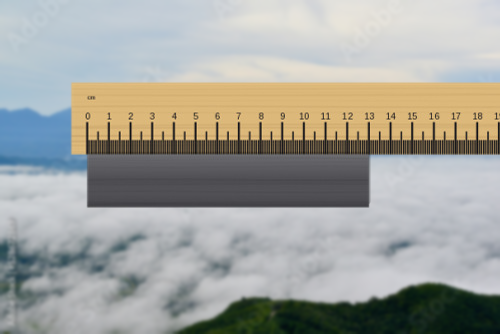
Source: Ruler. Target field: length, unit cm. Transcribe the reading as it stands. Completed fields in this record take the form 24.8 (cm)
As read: 13 (cm)
